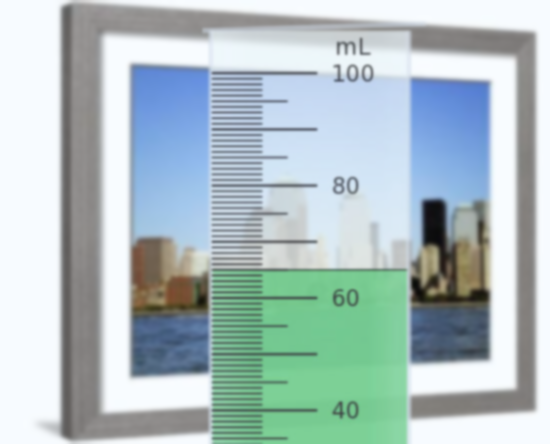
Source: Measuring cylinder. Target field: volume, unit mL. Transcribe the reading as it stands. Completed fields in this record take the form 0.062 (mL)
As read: 65 (mL)
